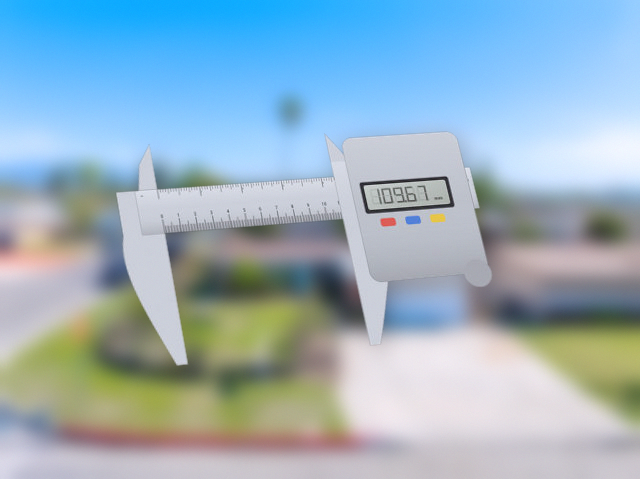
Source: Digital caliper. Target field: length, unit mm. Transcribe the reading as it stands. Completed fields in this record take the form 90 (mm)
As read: 109.67 (mm)
